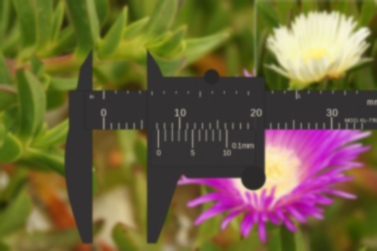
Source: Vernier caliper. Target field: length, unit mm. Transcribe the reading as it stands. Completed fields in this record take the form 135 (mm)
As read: 7.2 (mm)
